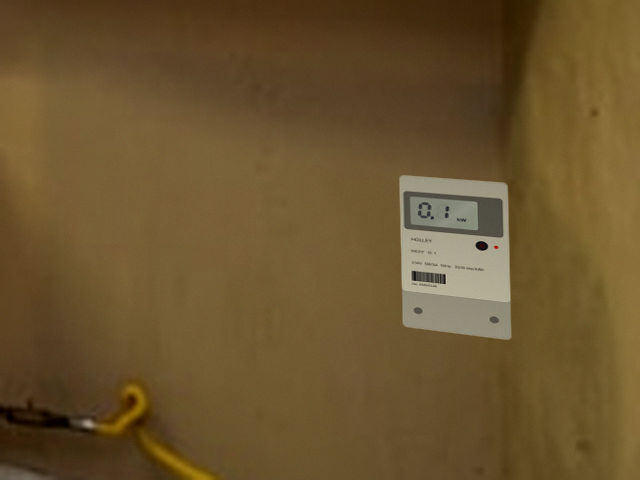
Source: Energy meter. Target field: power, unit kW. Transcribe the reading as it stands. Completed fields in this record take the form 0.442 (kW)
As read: 0.1 (kW)
